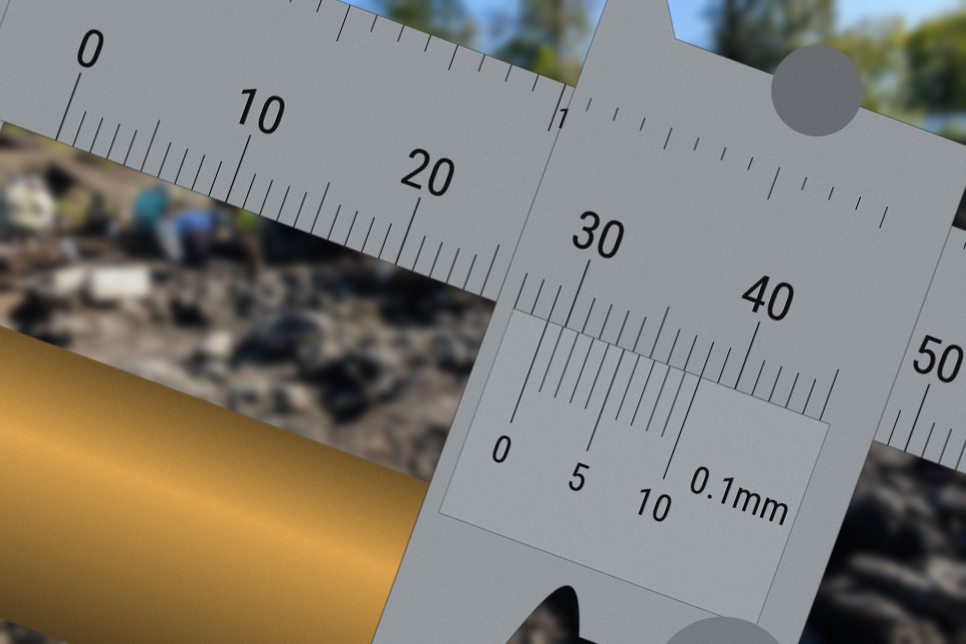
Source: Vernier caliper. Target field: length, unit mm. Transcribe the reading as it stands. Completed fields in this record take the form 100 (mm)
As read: 29.0 (mm)
